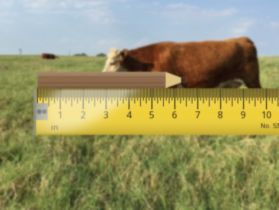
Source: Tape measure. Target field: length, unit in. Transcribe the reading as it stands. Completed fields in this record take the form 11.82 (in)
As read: 6.5 (in)
